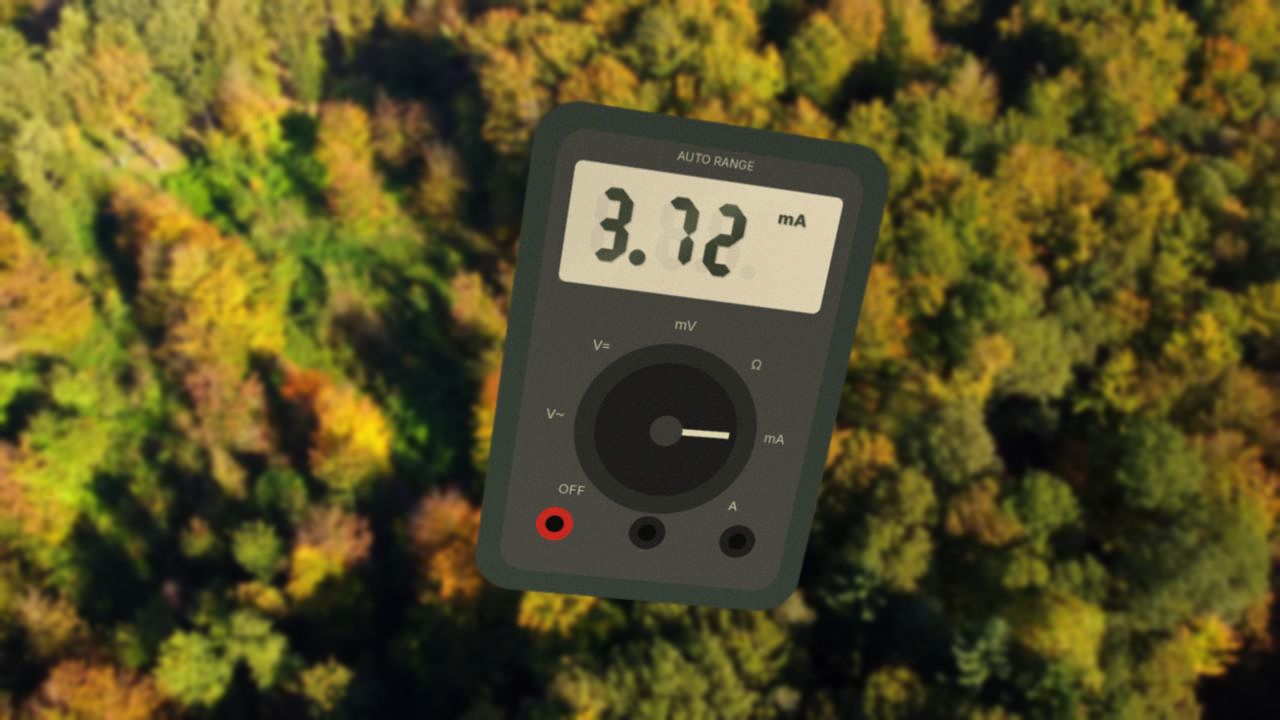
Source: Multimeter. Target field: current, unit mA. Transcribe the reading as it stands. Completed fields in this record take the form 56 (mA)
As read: 3.72 (mA)
